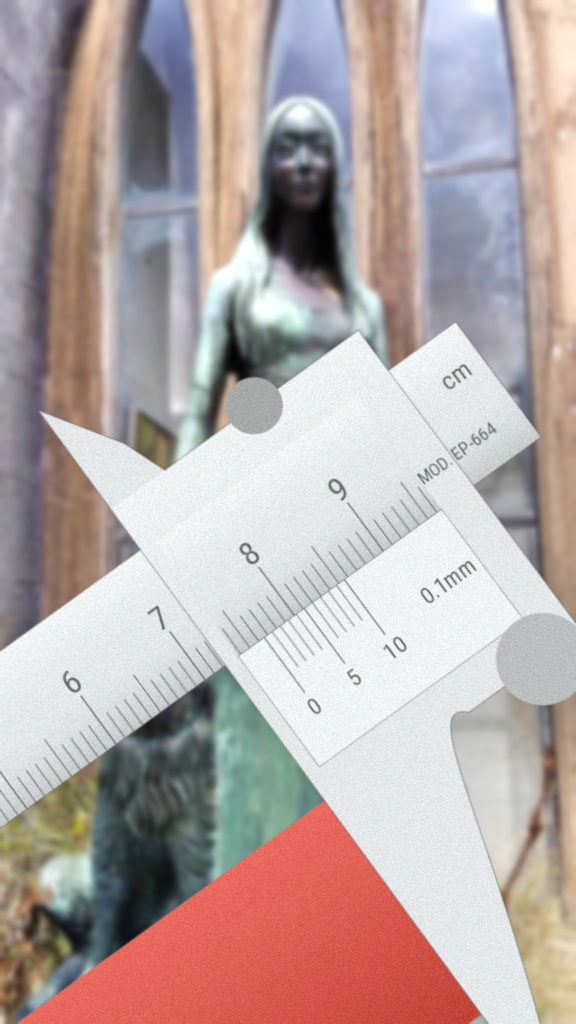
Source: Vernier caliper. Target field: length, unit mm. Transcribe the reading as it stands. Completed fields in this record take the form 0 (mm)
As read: 76.6 (mm)
